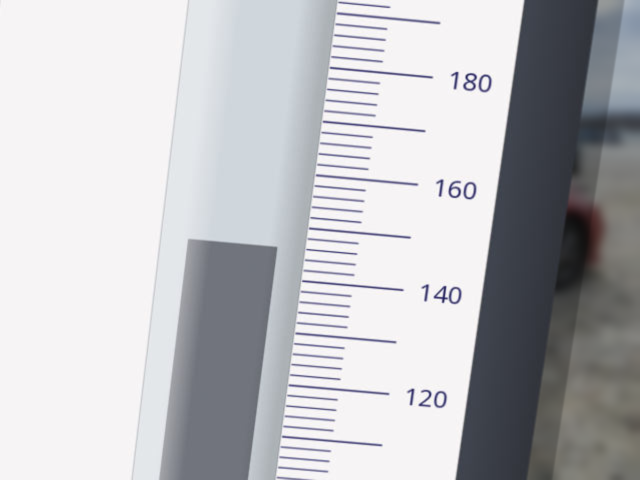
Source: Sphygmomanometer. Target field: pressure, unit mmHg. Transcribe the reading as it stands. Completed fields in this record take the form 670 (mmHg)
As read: 146 (mmHg)
